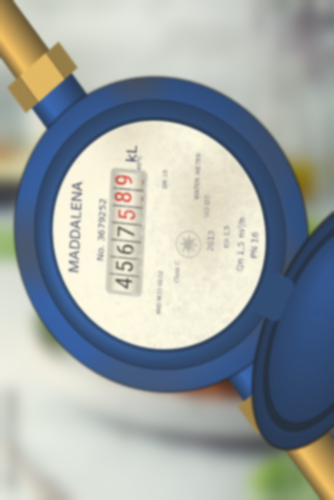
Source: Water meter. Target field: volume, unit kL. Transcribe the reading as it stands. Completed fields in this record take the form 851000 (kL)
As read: 4567.589 (kL)
